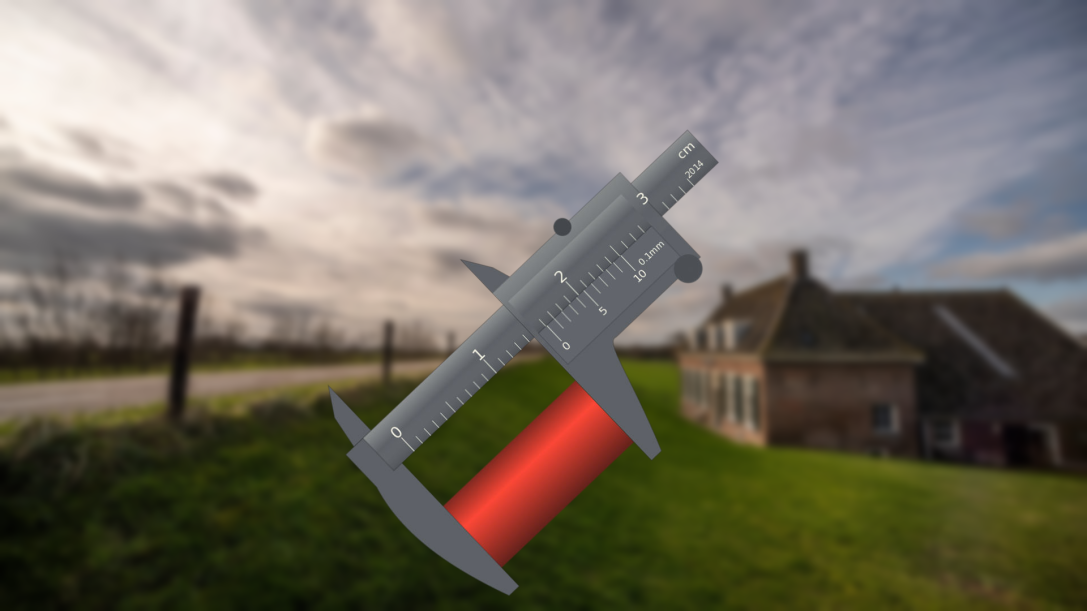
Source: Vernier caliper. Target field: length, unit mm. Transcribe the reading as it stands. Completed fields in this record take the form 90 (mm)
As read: 16.1 (mm)
